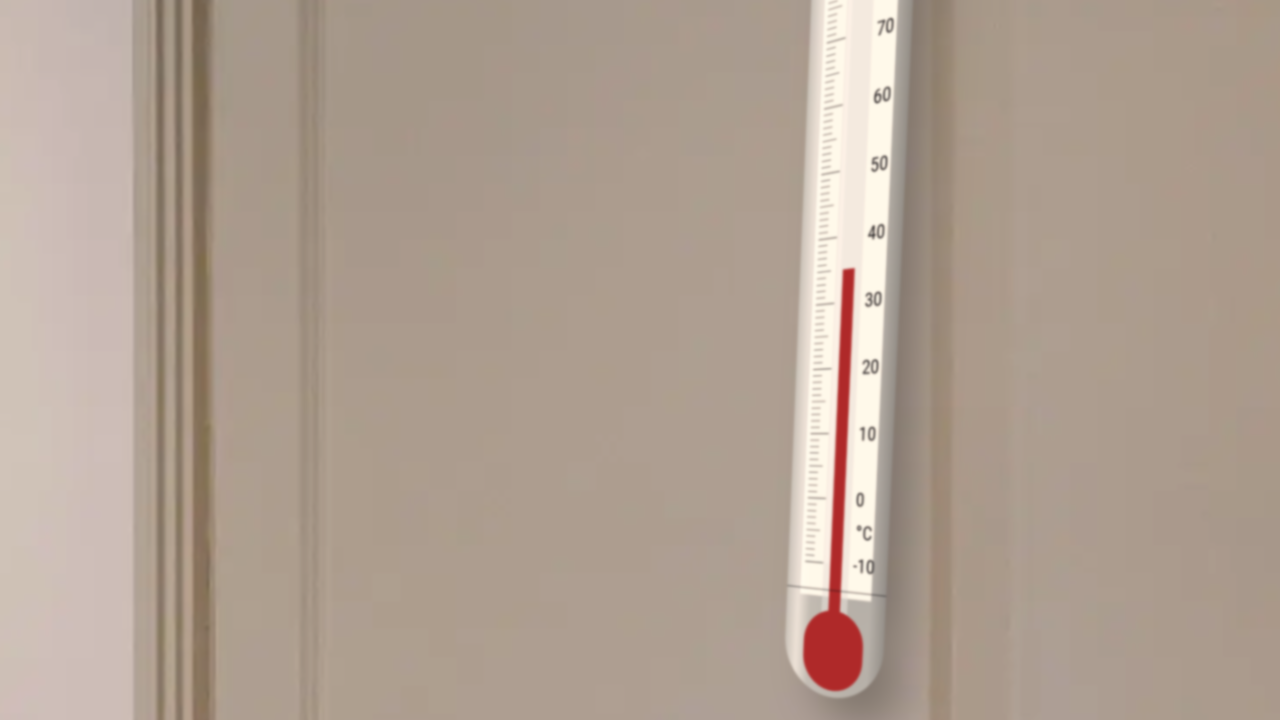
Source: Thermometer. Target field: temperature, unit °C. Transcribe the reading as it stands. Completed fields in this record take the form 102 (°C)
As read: 35 (°C)
